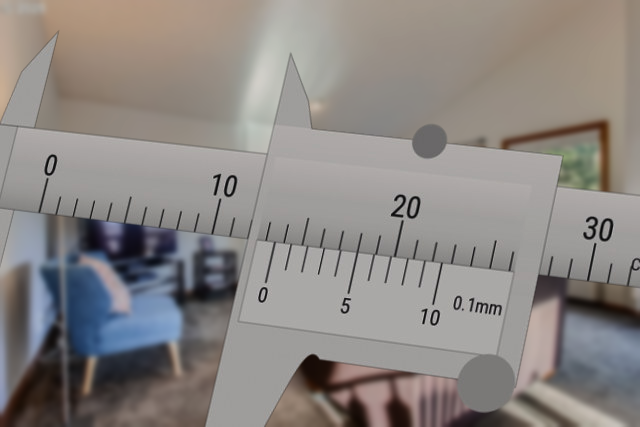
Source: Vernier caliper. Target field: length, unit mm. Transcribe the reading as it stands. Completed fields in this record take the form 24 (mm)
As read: 13.5 (mm)
